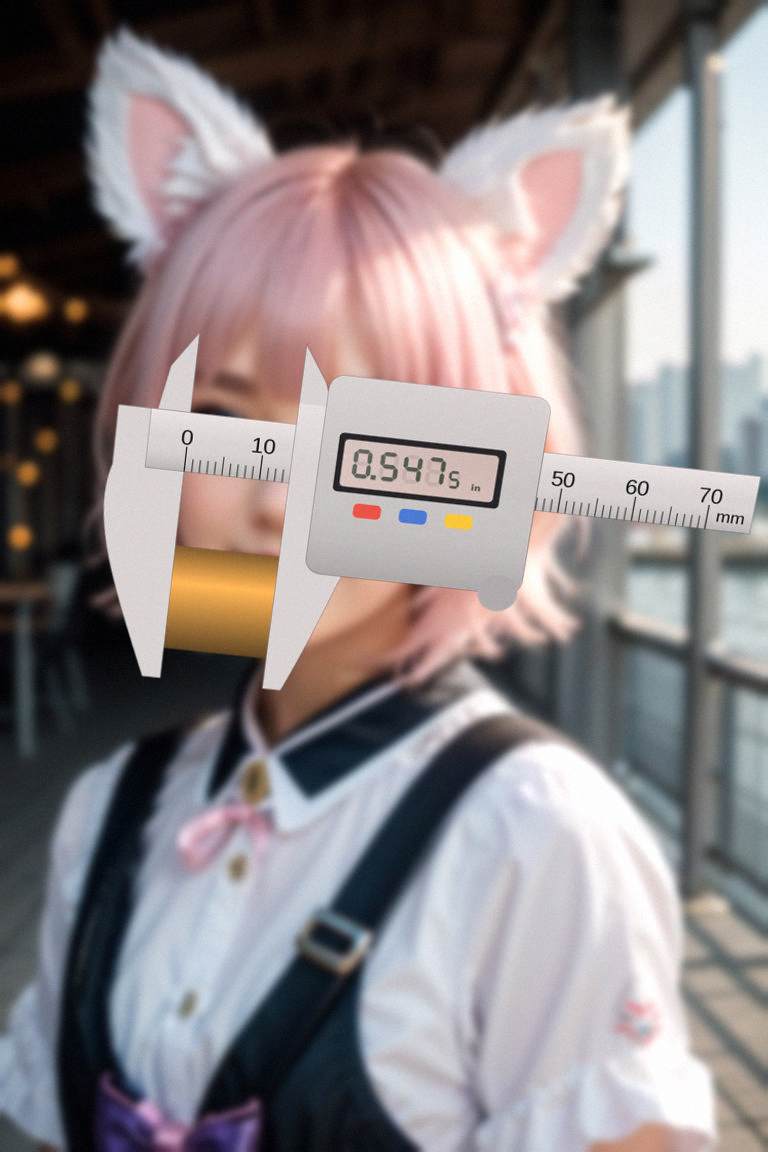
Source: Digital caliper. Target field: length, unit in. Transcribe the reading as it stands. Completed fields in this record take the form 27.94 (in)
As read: 0.5475 (in)
